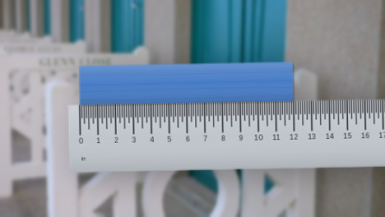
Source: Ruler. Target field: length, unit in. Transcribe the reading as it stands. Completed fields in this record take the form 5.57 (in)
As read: 12 (in)
